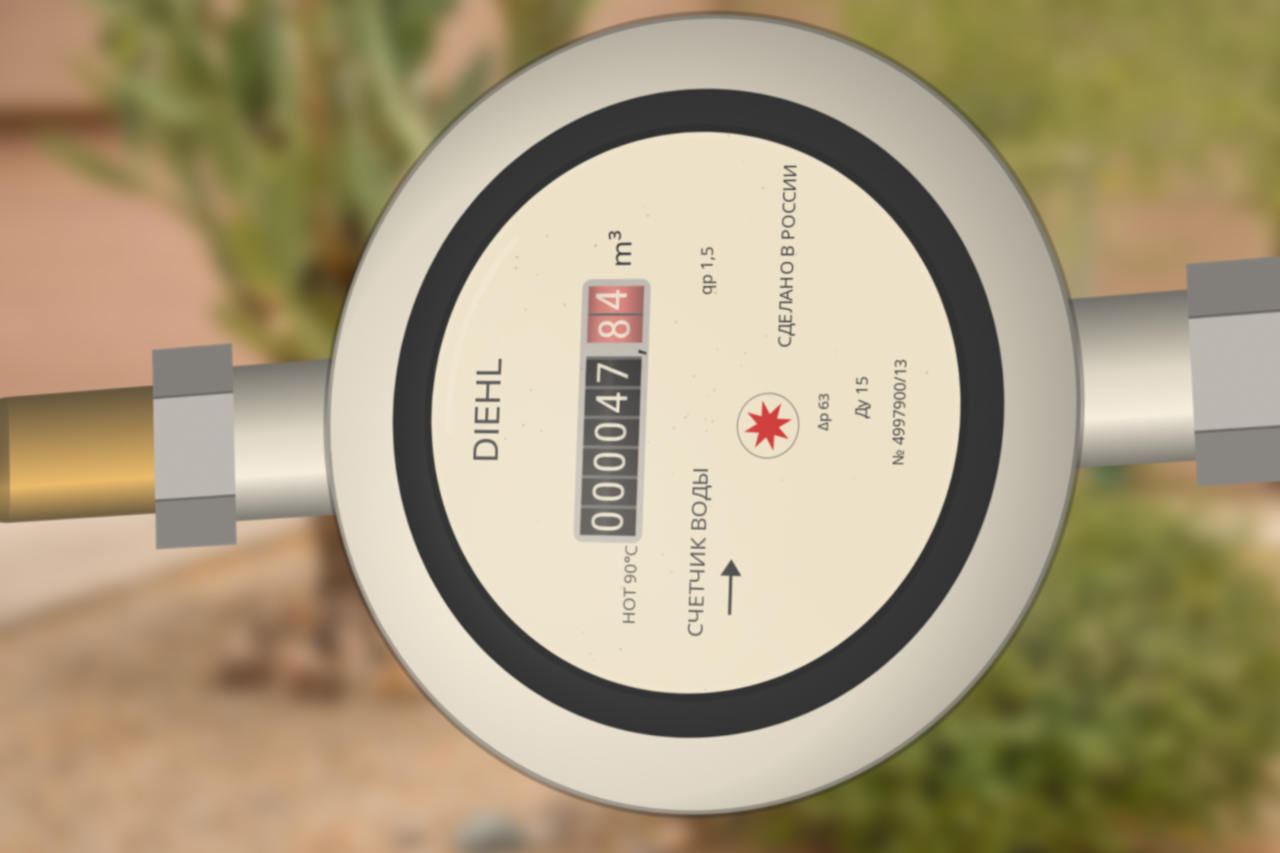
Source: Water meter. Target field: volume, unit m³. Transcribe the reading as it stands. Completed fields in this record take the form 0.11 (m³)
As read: 47.84 (m³)
